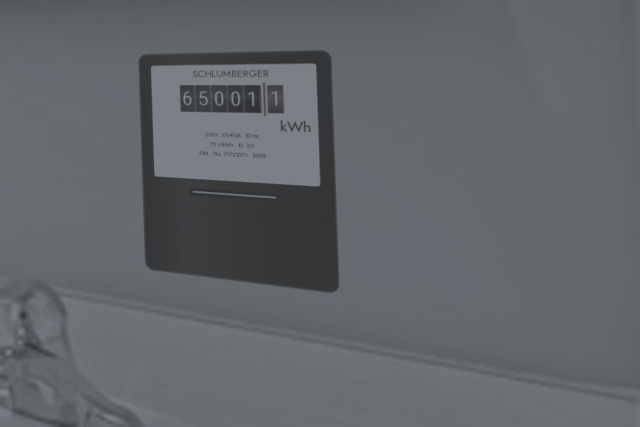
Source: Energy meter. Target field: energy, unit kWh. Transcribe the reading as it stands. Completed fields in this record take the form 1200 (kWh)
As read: 65001.1 (kWh)
